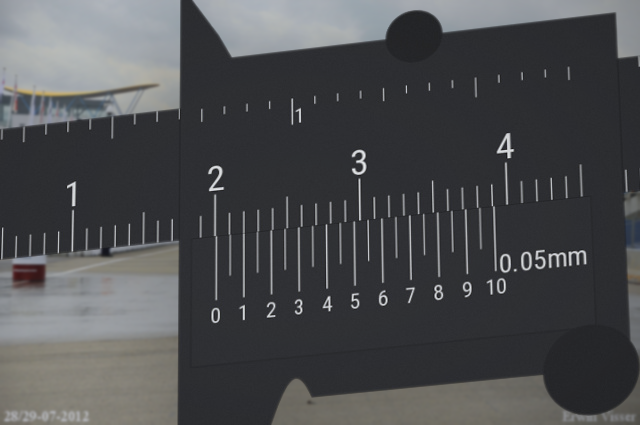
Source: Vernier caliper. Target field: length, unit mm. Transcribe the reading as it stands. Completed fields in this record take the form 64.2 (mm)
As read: 20.1 (mm)
